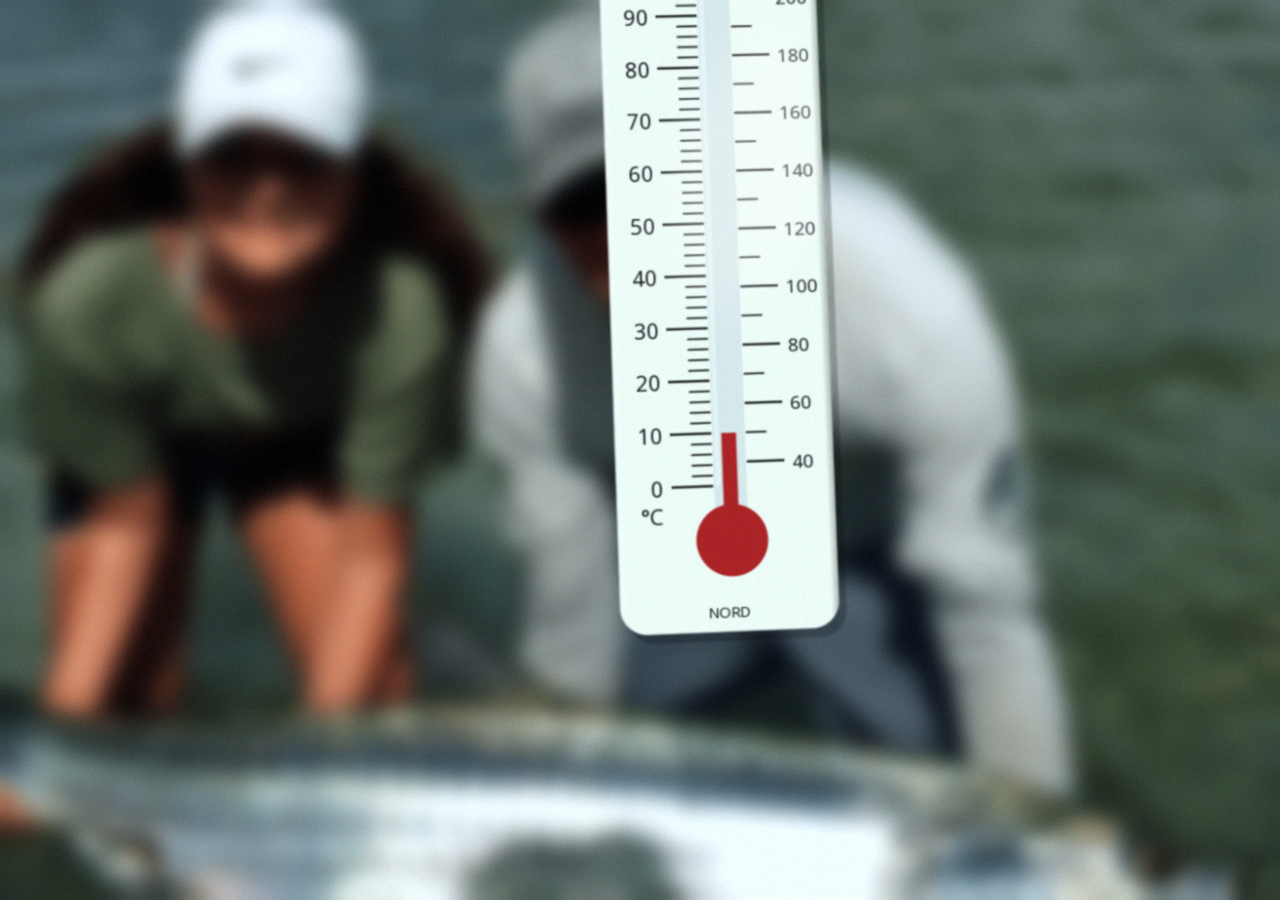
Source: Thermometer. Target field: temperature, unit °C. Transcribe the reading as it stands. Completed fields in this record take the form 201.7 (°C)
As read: 10 (°C)
